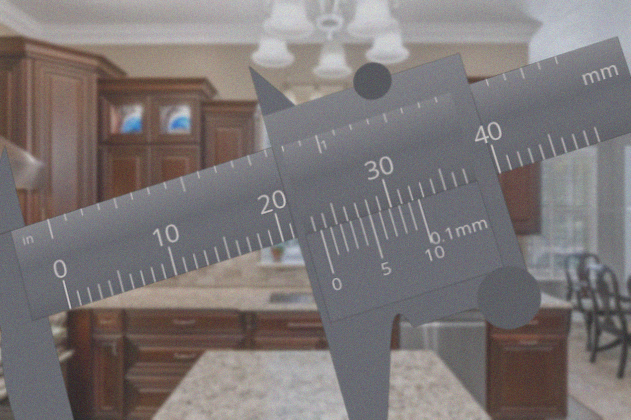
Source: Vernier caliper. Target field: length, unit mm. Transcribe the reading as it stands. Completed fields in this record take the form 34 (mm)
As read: 23.5 (mm)
